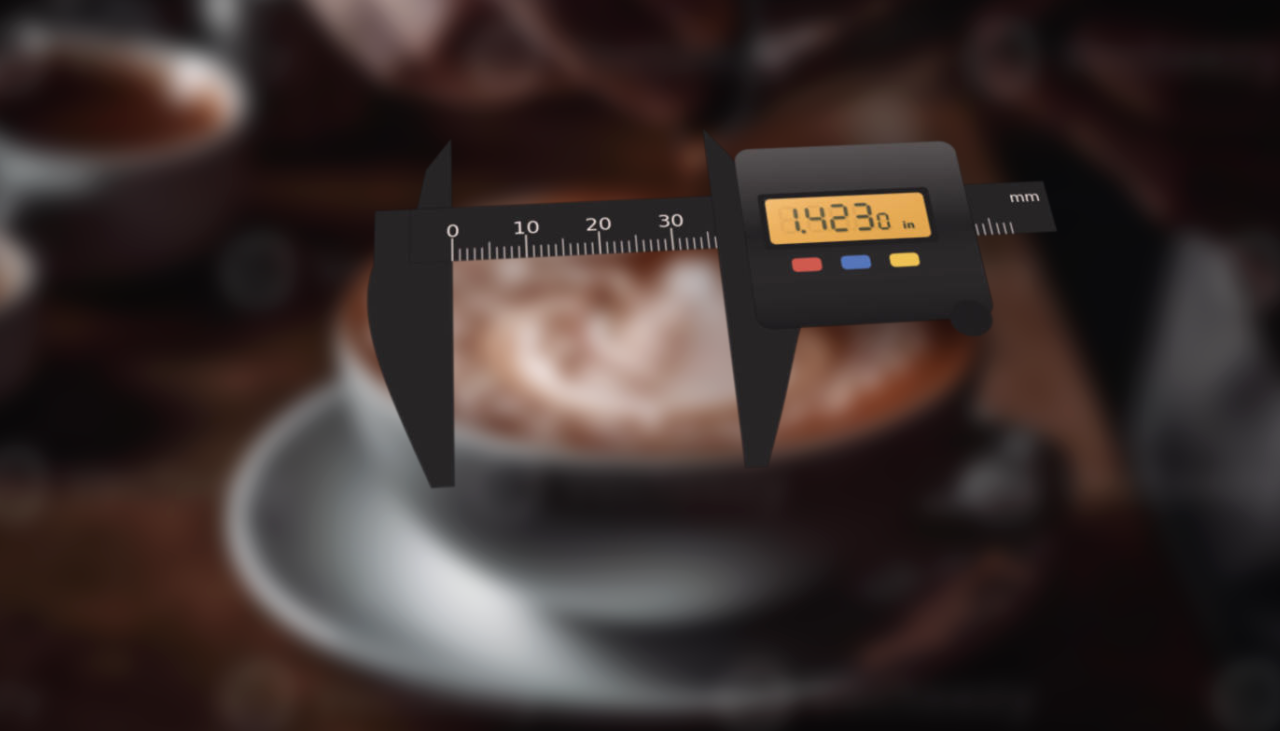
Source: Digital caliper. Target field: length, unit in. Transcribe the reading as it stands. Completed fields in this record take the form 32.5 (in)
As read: 1.4230 (in)
